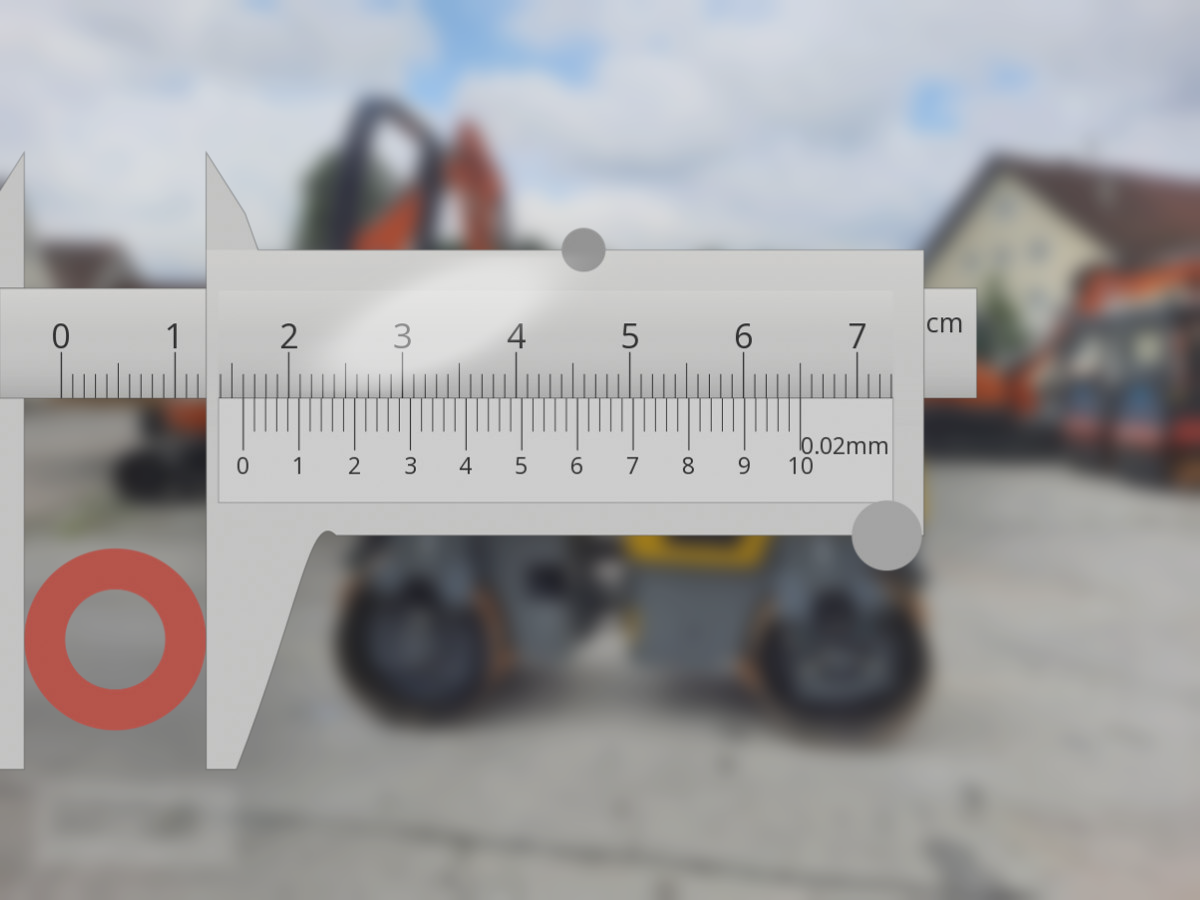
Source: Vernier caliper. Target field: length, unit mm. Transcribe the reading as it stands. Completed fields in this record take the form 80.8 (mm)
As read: 16.0 (mm)
